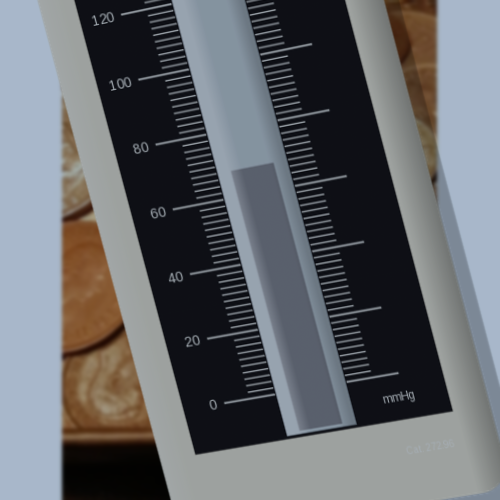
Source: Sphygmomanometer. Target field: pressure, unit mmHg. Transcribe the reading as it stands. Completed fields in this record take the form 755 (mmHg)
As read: 68 (mmHg)
